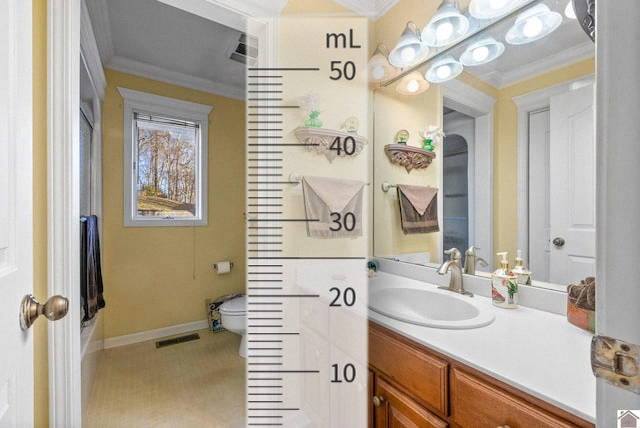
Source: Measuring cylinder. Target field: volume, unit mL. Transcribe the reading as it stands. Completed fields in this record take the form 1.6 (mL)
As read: 25 (mL)
